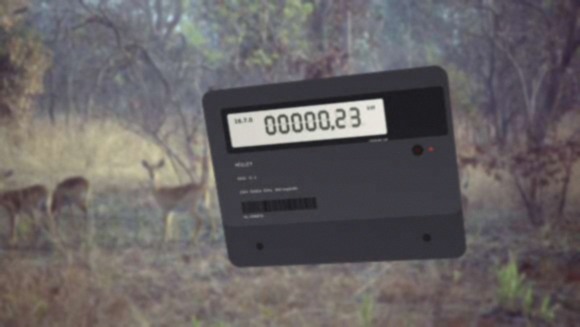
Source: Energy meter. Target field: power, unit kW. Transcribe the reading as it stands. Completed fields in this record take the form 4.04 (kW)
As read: 0.23 (kW)
